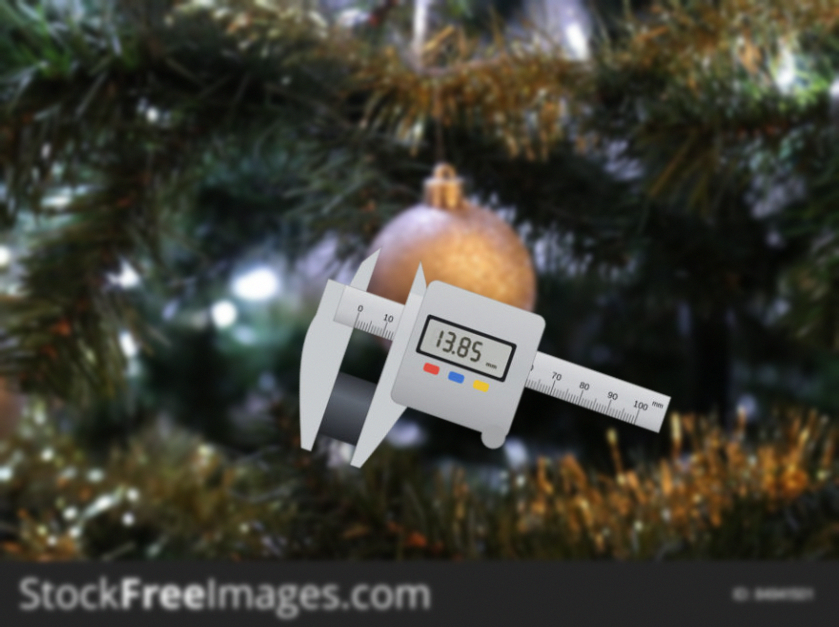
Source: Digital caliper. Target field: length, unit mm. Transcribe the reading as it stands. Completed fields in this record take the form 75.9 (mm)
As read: 13.85 (mm)
